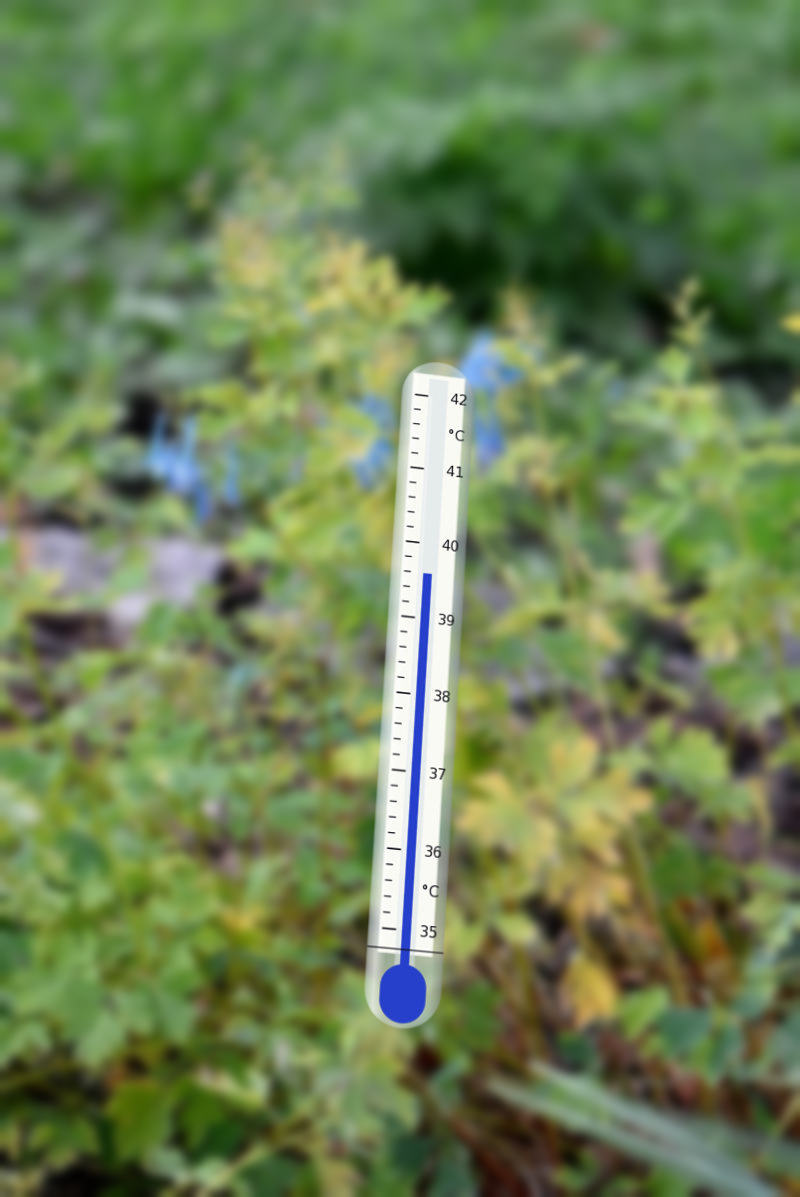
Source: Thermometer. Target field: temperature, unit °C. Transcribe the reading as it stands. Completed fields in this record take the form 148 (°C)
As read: 39.6 (°C)
